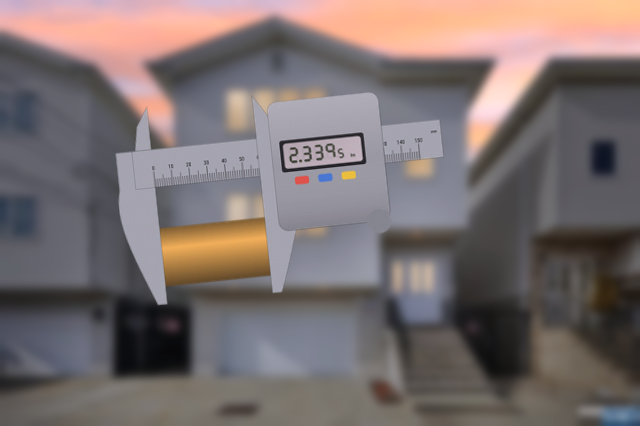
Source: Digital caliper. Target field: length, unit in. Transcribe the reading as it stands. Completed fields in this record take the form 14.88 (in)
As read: 2.3395 (in)
